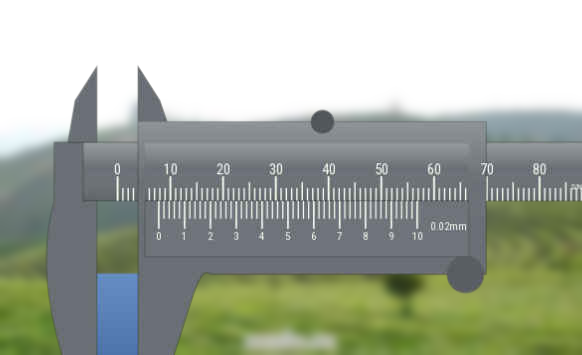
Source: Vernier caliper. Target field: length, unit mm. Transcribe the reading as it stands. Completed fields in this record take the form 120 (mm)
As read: 7.8 (mm)
